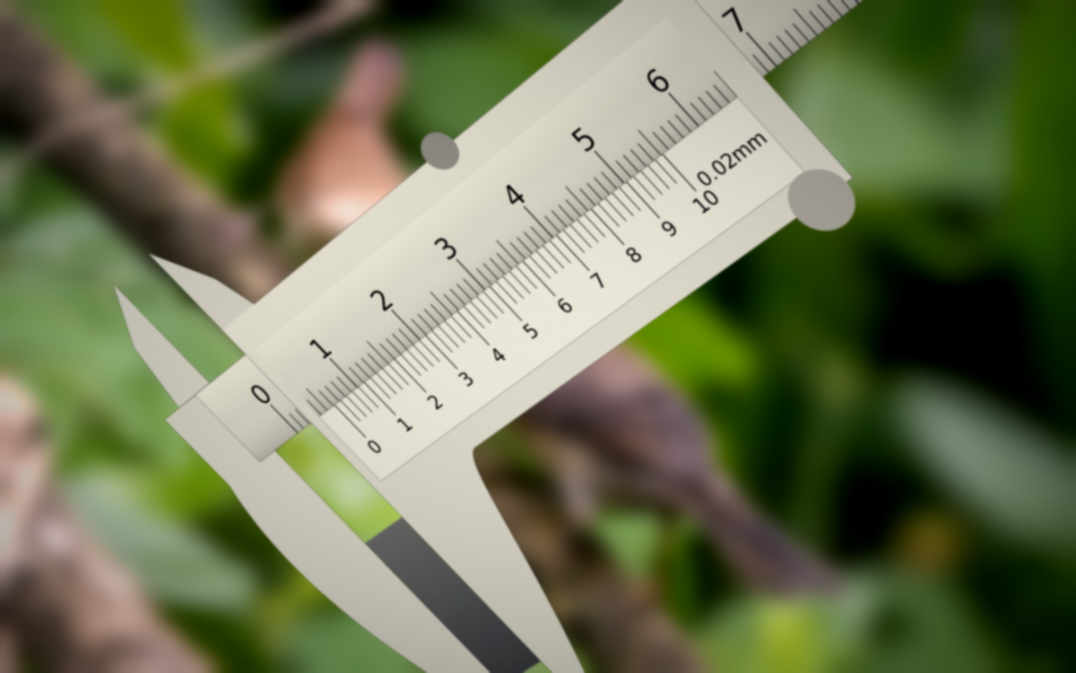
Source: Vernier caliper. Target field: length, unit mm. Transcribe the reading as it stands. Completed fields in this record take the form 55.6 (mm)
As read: 6.2 (mm)
